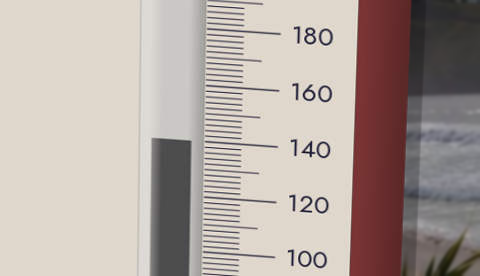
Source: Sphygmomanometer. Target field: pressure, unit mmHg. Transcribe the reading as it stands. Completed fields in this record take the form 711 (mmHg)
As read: 140 (mmHg)
